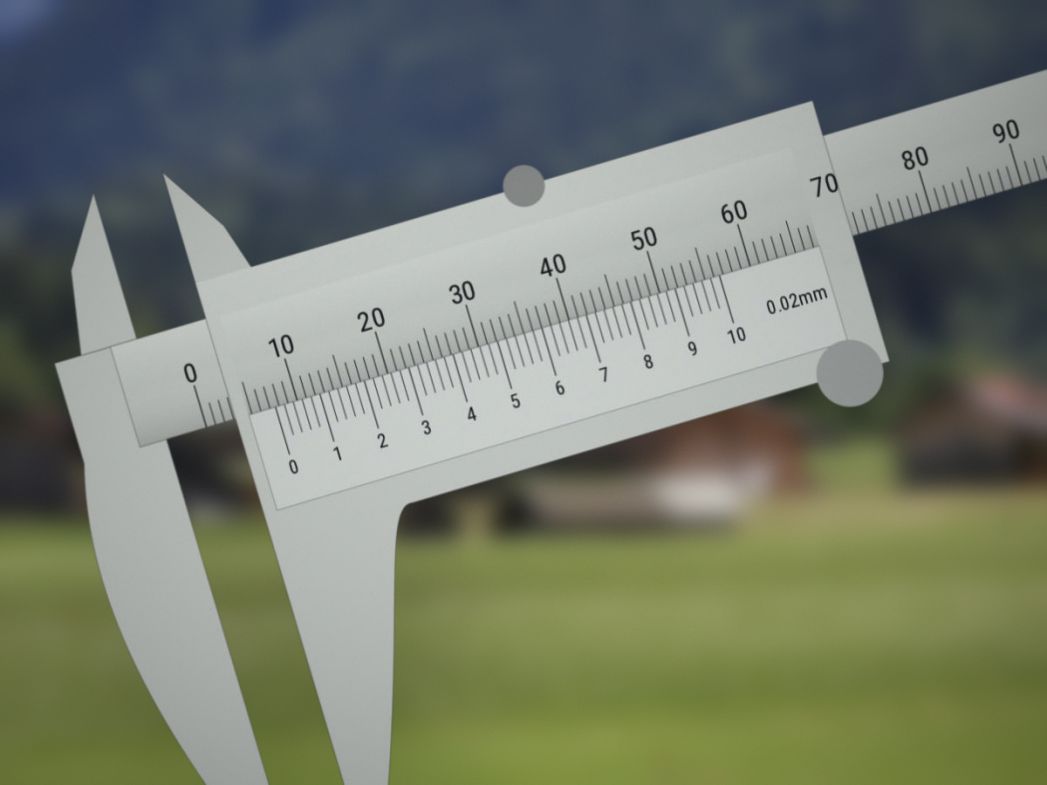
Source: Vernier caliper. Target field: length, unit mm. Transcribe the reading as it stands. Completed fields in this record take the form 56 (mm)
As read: 7.6 (mm)
